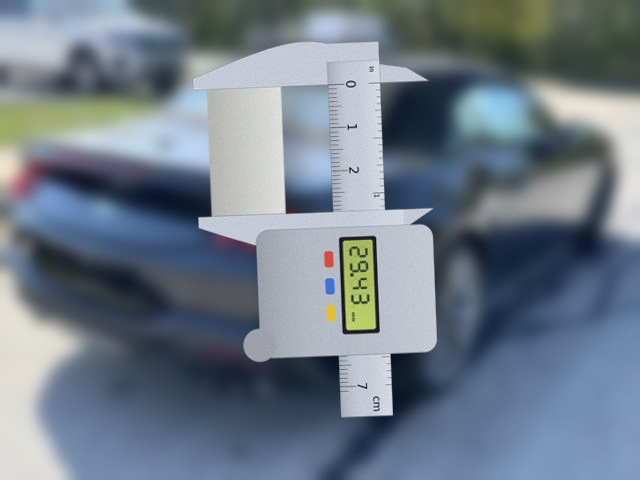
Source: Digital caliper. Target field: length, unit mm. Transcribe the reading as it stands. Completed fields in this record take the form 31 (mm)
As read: 29.43 (mm)
